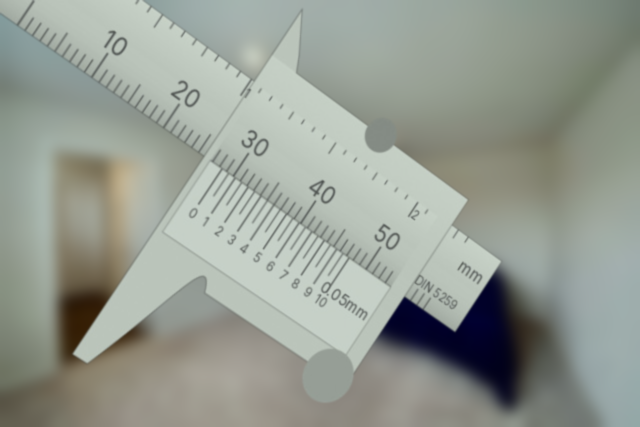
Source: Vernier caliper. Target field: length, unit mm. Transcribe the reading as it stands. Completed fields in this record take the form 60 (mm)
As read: 28.4 (mm)
